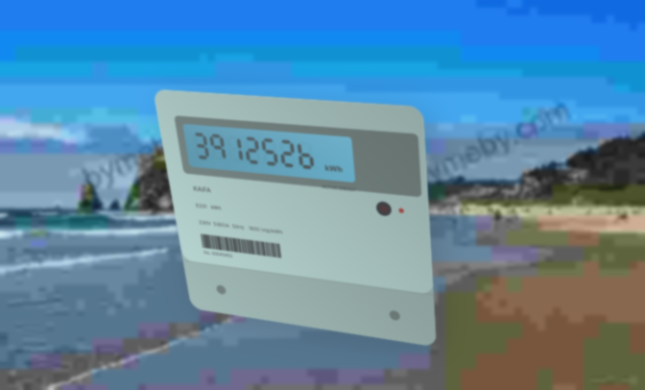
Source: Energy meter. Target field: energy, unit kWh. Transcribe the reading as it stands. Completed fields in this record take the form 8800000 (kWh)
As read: 3912526 (kWh)
